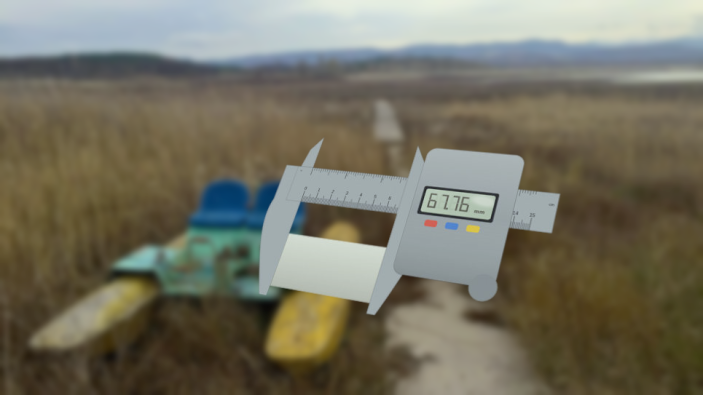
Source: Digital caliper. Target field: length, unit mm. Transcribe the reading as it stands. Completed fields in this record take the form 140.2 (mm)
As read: 67.76 (mm)
